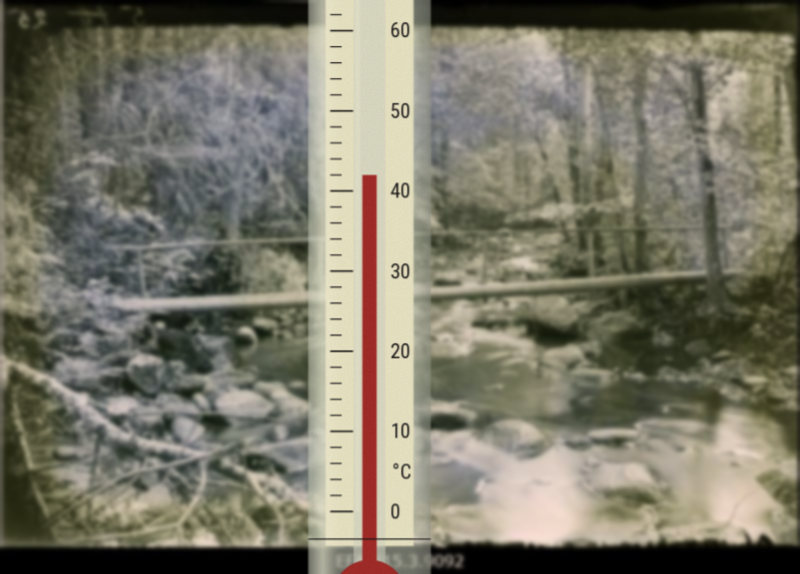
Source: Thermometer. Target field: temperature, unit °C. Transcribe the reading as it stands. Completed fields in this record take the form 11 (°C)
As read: 42 (°C)
